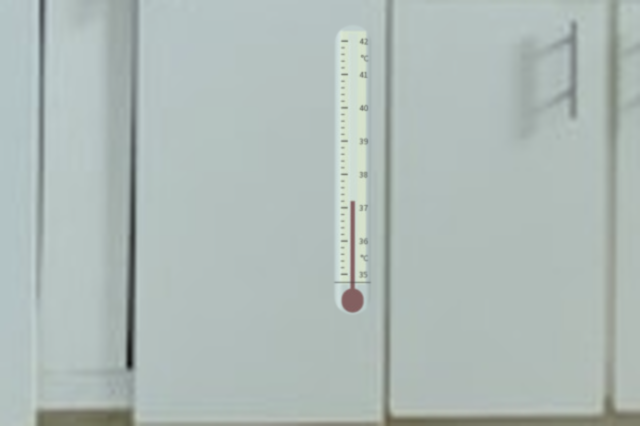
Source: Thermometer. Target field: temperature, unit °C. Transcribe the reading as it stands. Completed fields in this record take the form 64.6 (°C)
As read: 37.2 (°C)
